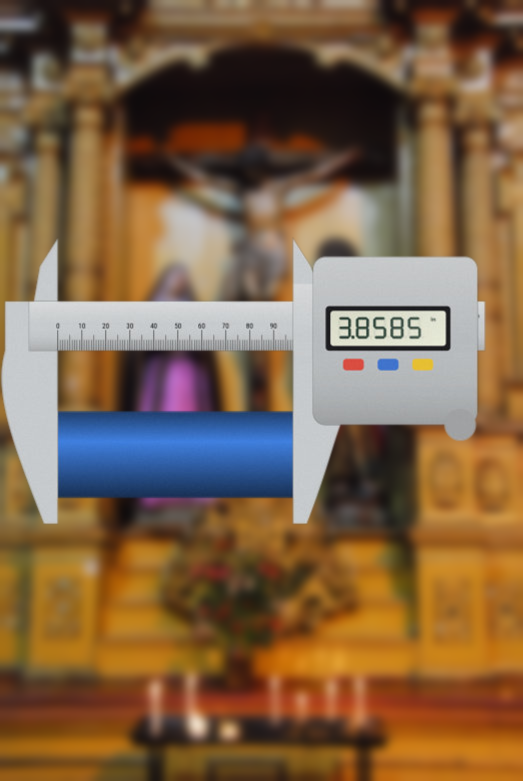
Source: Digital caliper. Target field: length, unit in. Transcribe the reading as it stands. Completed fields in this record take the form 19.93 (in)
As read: 3.8585 (in)
